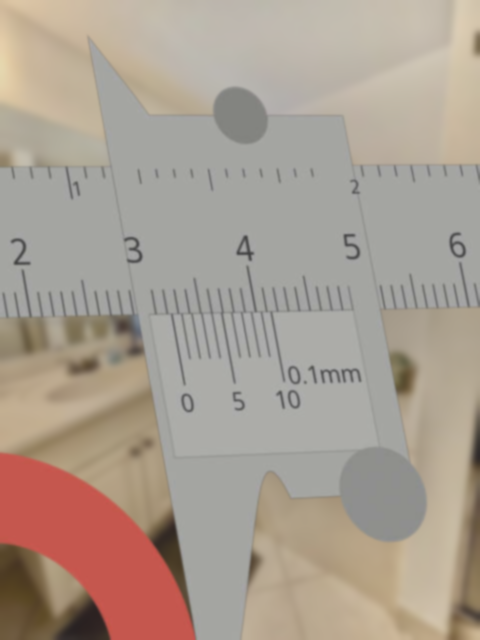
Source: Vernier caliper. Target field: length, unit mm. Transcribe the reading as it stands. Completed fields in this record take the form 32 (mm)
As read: 32.4 (mm)
